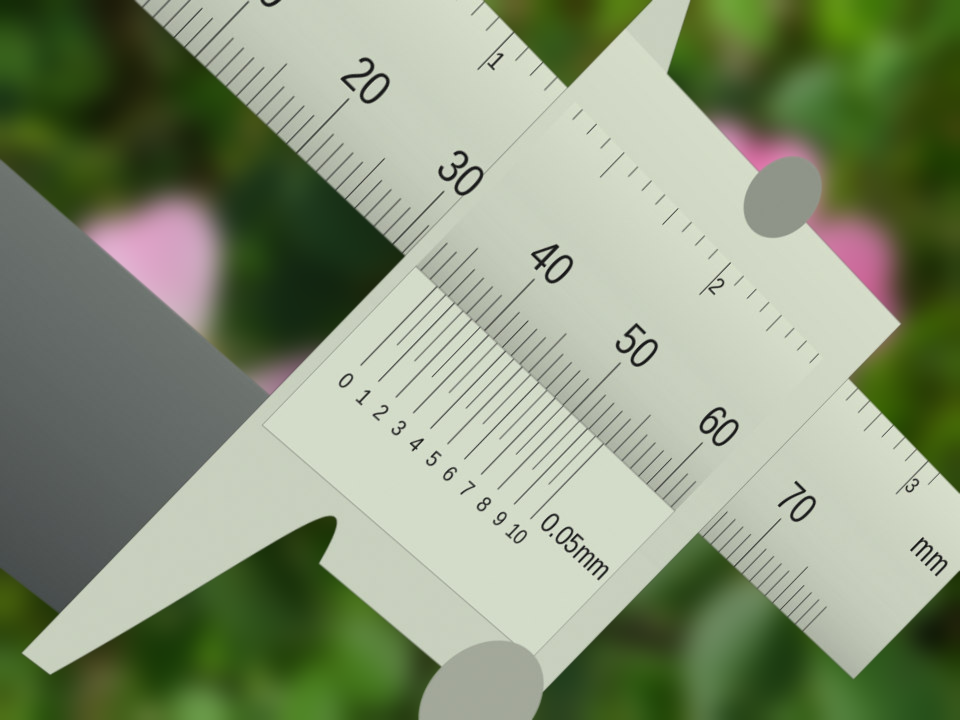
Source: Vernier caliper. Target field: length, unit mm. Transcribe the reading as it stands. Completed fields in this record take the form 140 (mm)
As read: 34.8 (mm)
